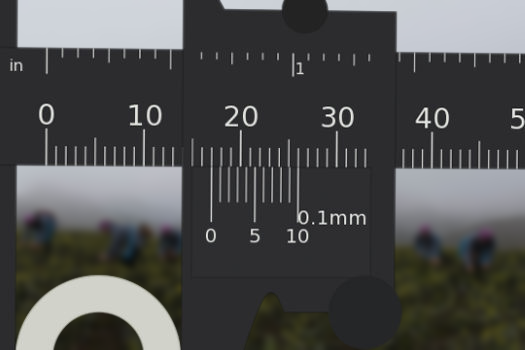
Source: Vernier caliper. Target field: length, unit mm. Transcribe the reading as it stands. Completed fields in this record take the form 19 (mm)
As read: 17.0 (mm)
